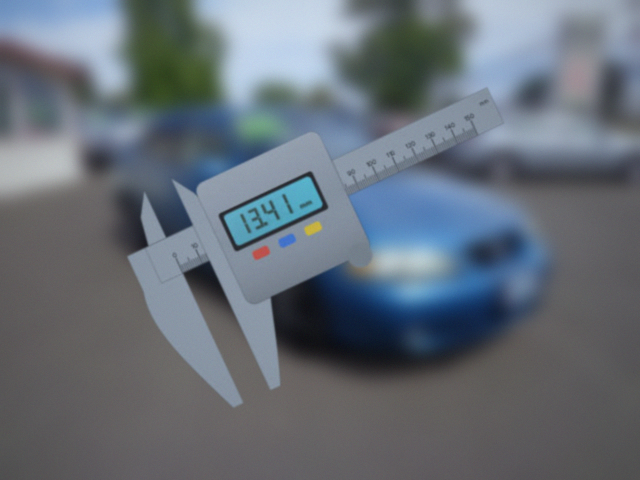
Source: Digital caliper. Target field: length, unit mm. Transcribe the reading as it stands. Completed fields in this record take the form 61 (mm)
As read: 13.41 (mm)
